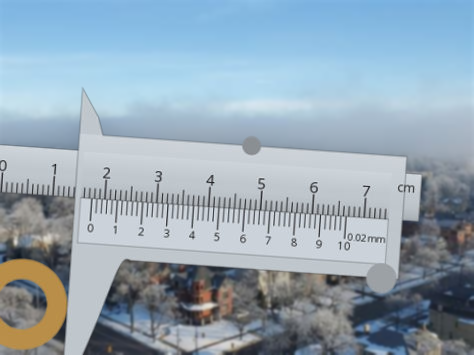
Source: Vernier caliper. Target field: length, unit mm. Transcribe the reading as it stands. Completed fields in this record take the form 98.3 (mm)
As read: 17.5 (mm)
